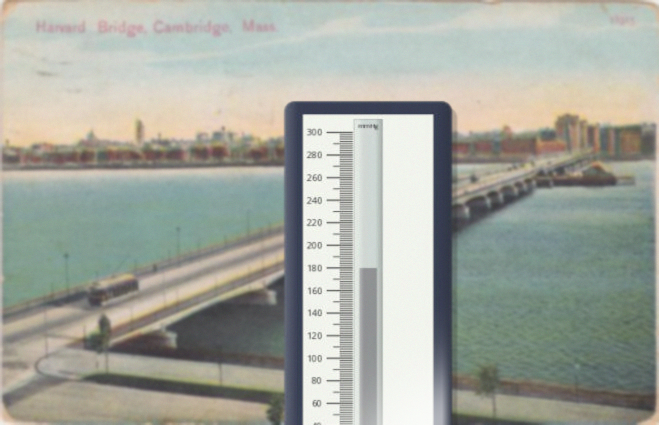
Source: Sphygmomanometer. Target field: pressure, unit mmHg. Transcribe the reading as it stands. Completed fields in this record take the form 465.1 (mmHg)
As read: 180 (mmHg)
